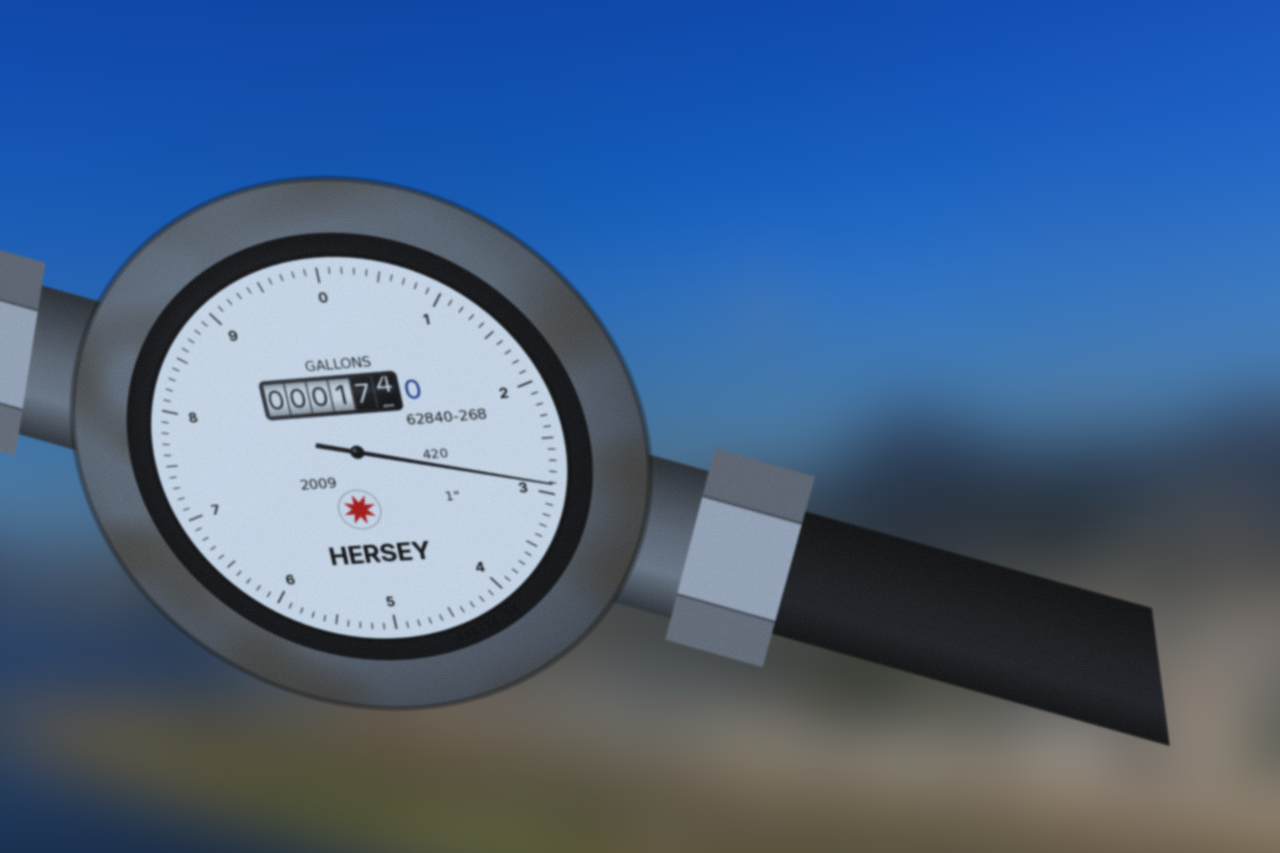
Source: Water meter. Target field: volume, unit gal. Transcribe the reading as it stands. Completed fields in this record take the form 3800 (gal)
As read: 1742.9 (gal)
